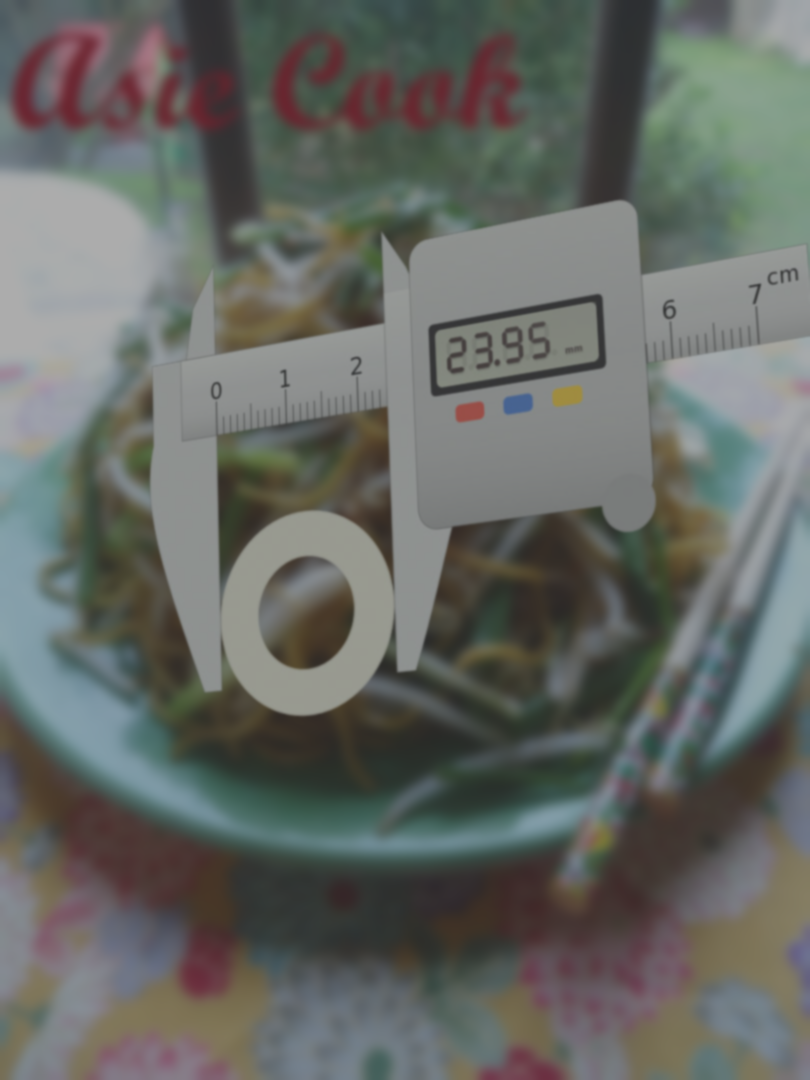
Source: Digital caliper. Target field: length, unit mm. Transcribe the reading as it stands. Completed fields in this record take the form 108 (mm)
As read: 23.95 (mm)
